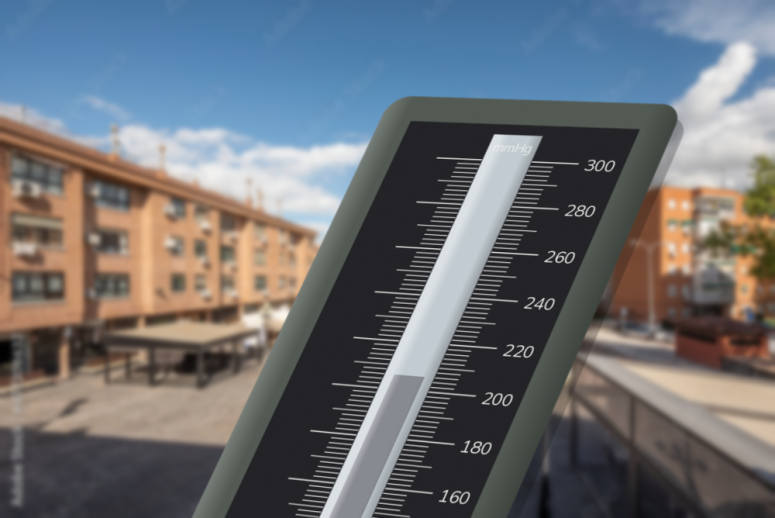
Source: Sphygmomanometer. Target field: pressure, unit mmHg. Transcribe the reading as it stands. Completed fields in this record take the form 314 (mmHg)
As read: 206 (mmHg)
